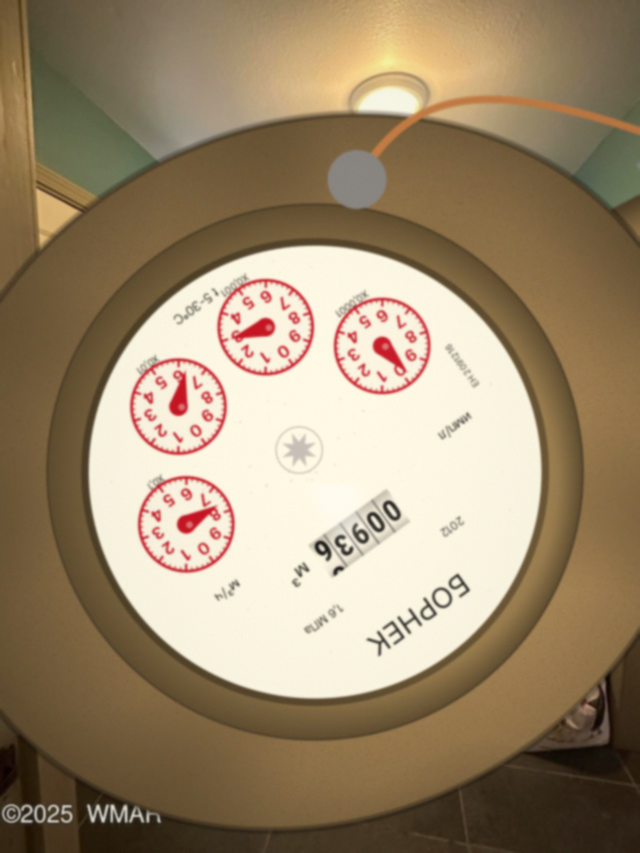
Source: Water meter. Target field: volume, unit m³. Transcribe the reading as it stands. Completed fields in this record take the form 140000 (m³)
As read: 935.7629 (m³)
